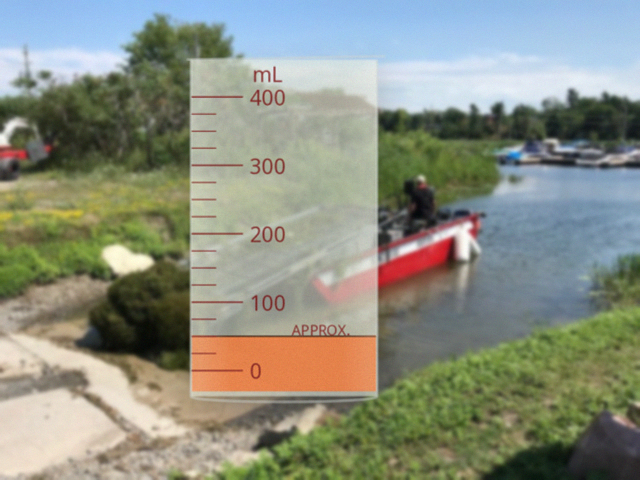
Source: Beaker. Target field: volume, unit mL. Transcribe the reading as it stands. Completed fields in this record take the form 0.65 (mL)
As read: 50 (mL)
